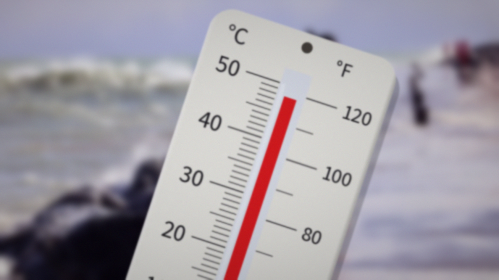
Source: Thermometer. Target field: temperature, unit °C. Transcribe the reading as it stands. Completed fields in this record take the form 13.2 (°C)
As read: 48 (°C)
